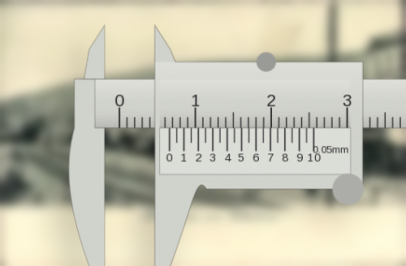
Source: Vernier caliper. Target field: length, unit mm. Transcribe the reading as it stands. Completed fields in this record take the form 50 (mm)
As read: 6.6 (mm)
